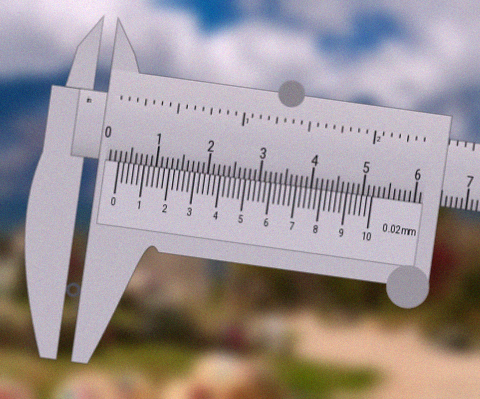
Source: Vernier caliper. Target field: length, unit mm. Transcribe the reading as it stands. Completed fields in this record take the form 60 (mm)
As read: 2.8 (mm)
